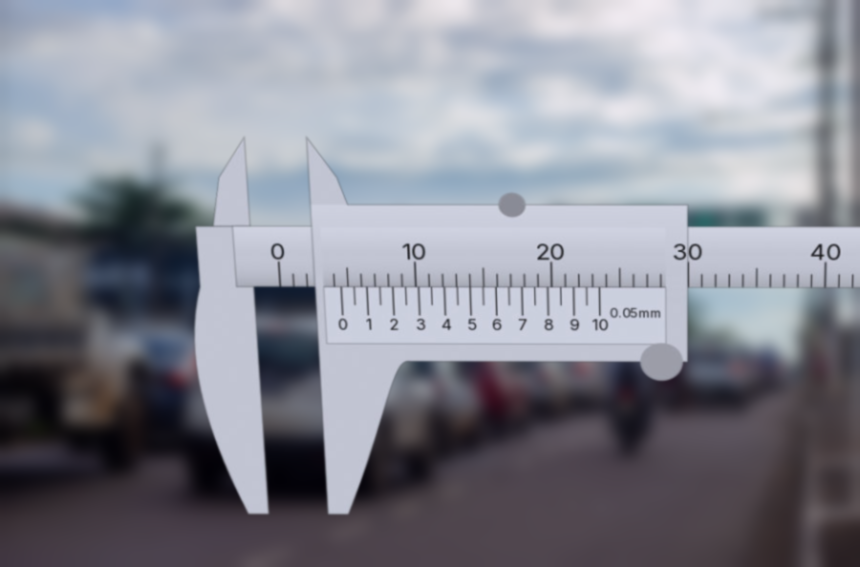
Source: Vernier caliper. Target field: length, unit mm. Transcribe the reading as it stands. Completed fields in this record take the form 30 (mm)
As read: 4.5 (mm)
